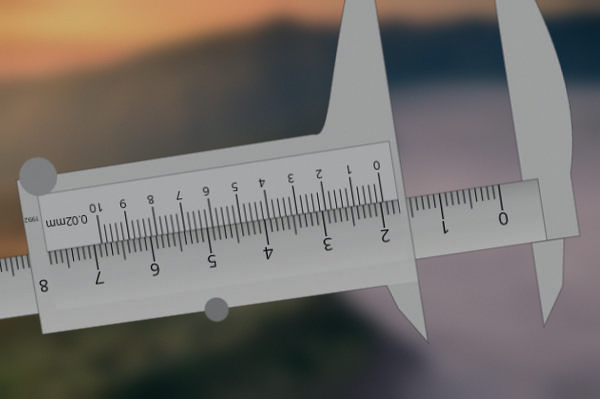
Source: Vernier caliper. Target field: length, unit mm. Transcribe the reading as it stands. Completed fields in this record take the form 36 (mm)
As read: 19.6 (mm)
